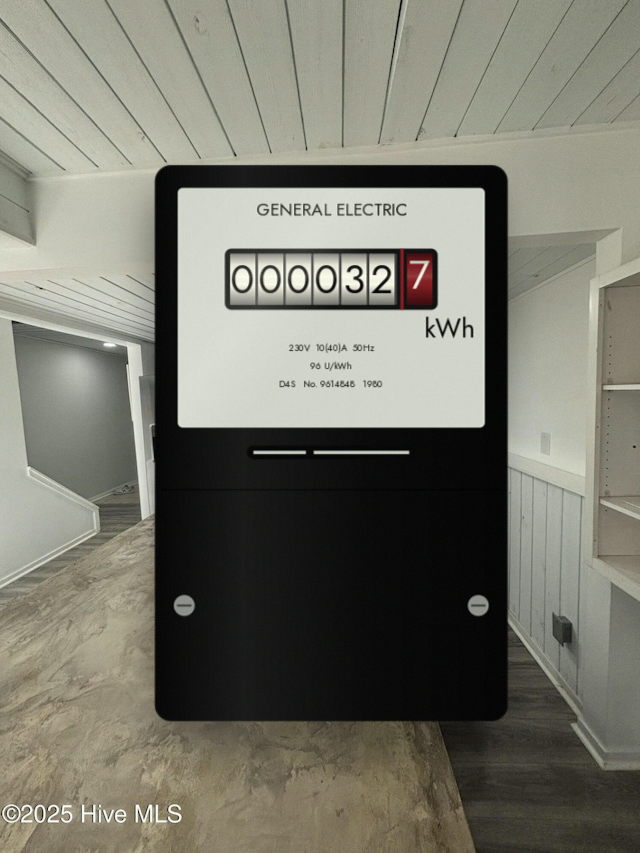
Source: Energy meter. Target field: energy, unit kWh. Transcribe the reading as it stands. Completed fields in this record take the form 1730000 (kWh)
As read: 32.7 (kWh)
